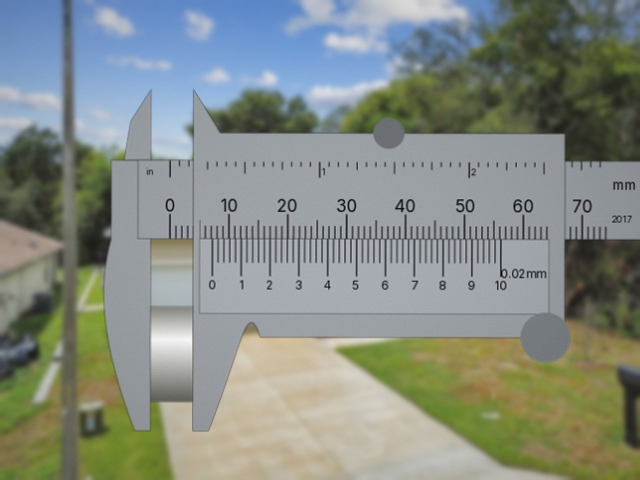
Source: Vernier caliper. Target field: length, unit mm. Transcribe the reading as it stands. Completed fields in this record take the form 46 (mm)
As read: 7.2 (mm)
